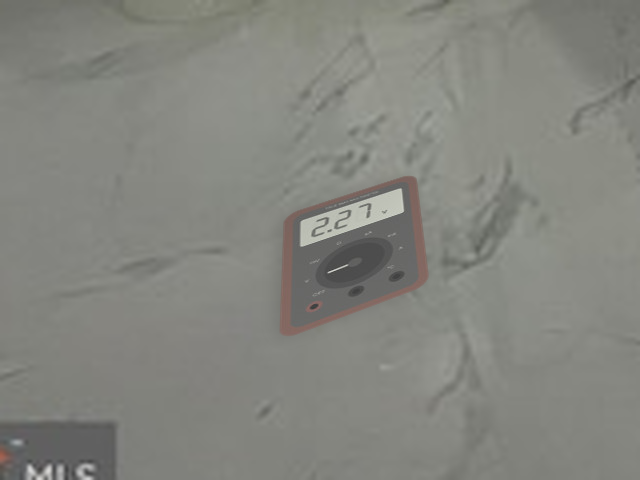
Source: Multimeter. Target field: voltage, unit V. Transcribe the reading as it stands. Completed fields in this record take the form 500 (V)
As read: 2.27 (V)
